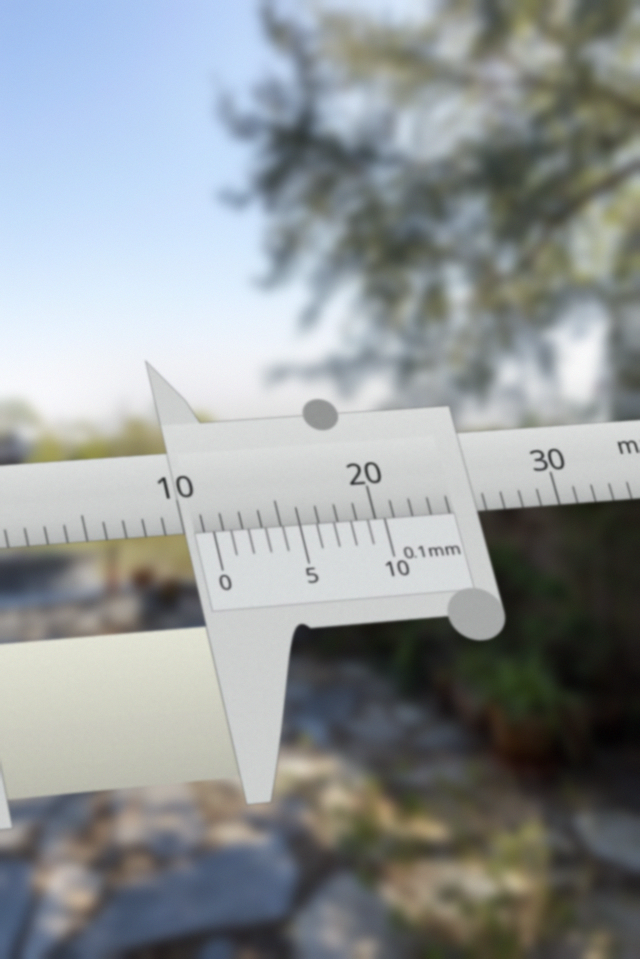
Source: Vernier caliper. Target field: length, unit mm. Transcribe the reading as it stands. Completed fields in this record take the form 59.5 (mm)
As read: 11.5 (mm)
